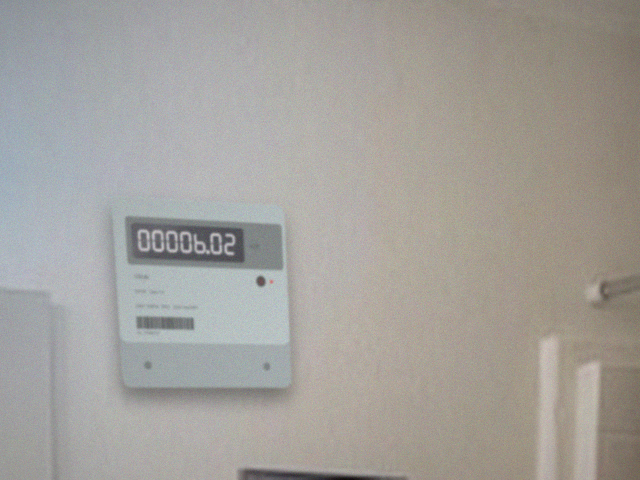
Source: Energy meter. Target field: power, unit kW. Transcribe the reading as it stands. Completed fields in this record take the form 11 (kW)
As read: 6.02 (kW)
